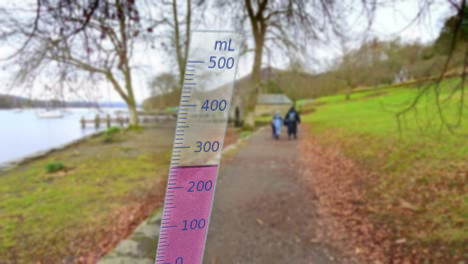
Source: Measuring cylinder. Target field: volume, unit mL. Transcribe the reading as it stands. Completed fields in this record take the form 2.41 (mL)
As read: 250 (mL)
